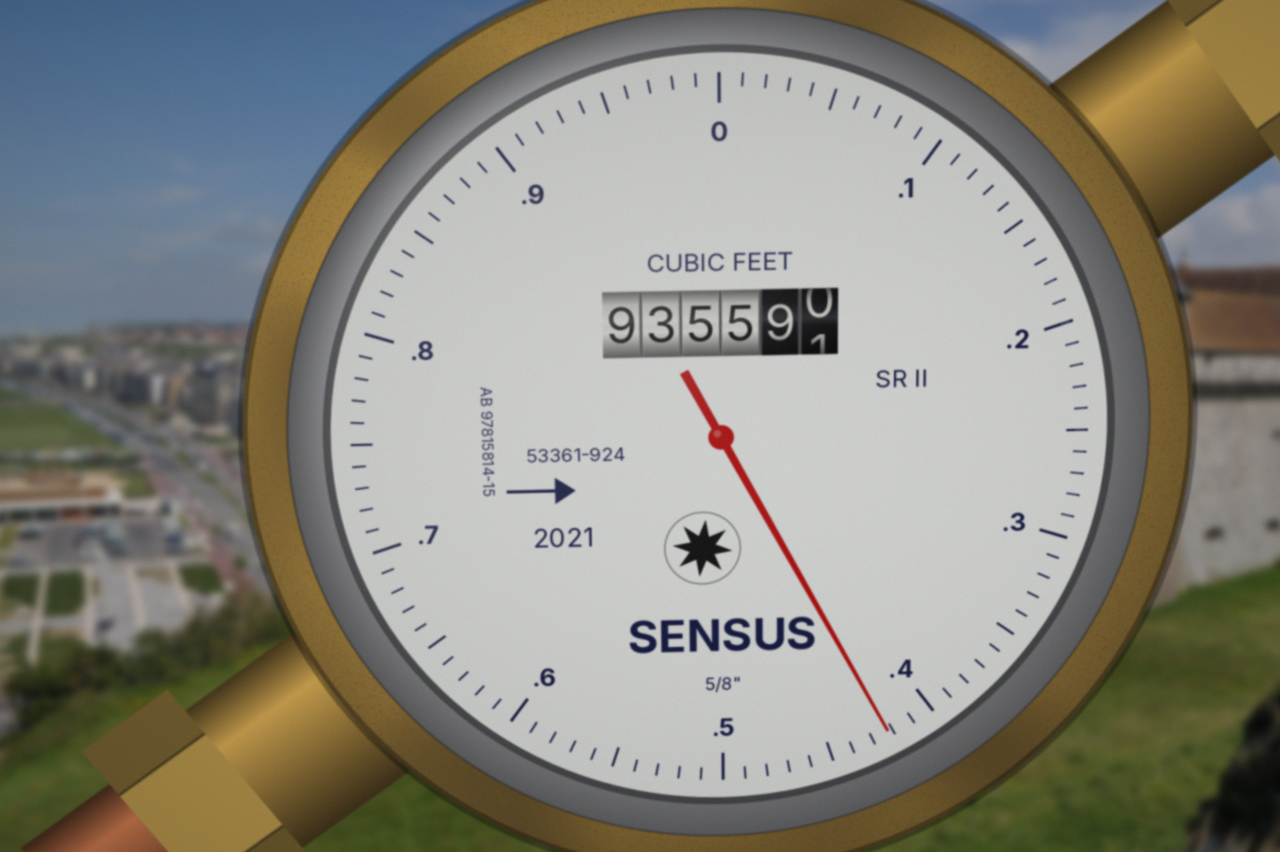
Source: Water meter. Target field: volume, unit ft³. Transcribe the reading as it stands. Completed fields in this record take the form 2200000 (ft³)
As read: 935590.42 (ft³)
